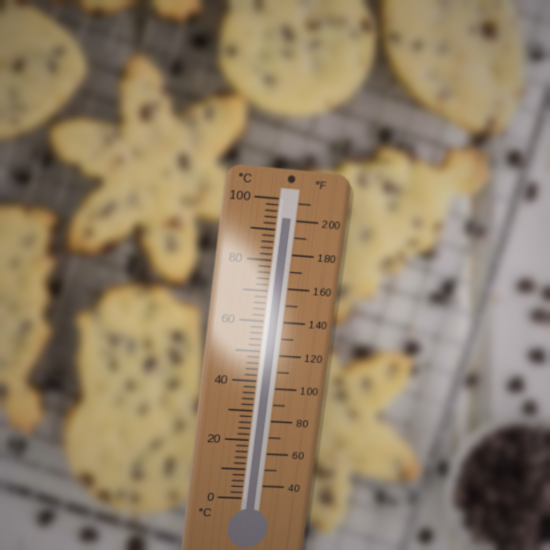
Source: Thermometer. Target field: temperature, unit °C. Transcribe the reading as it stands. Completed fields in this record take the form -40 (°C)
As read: 94 (°C)
